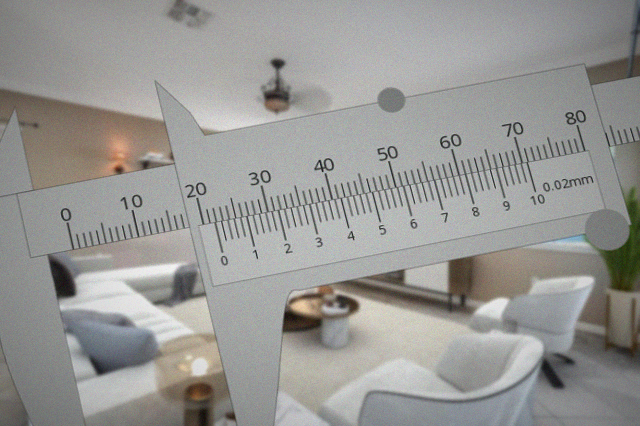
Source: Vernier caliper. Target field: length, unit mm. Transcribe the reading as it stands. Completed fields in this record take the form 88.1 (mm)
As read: 21.8 (mm)
